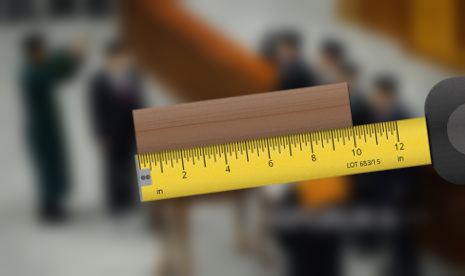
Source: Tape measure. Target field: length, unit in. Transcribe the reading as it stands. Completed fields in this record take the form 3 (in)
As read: 10 (in)
